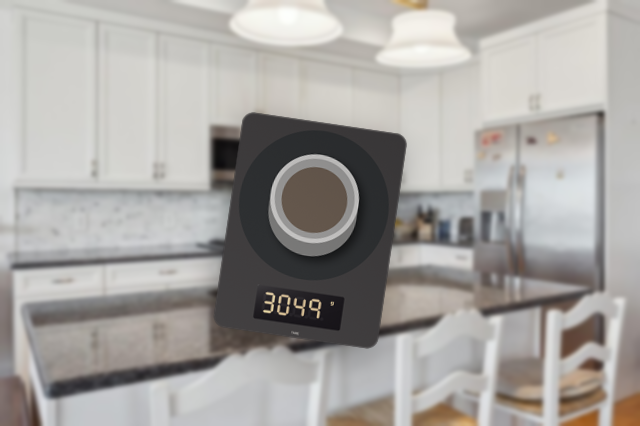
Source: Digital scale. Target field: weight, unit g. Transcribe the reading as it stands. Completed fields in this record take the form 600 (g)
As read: 3049 (g)
